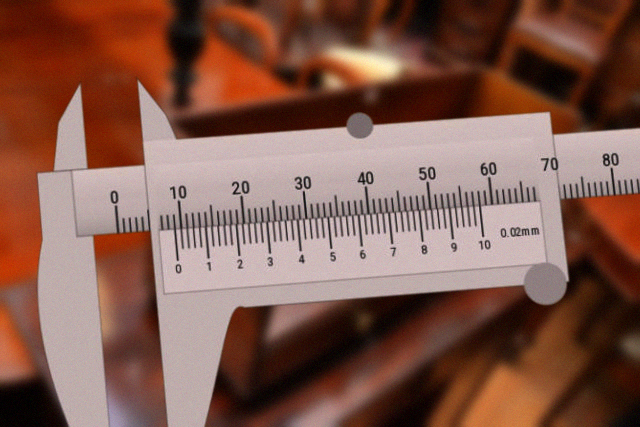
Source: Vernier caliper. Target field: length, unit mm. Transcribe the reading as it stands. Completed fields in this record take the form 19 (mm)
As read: 9.0 (mm)
